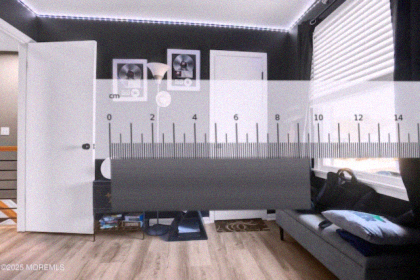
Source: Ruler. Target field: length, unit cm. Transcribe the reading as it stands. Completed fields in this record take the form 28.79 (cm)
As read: 9.5 (cm)
